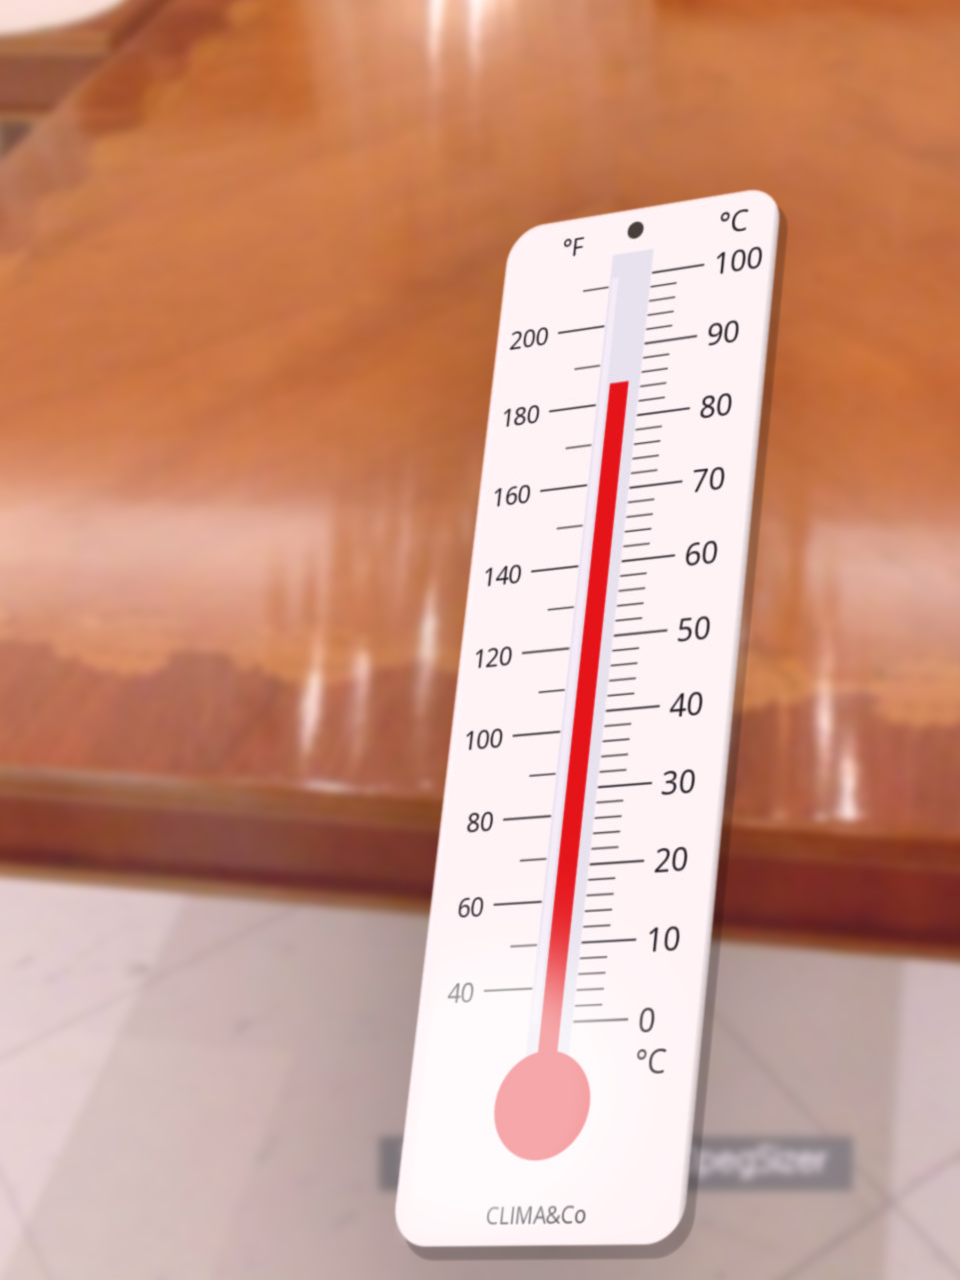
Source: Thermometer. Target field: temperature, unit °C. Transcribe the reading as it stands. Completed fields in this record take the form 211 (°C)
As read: 85 (°C)
